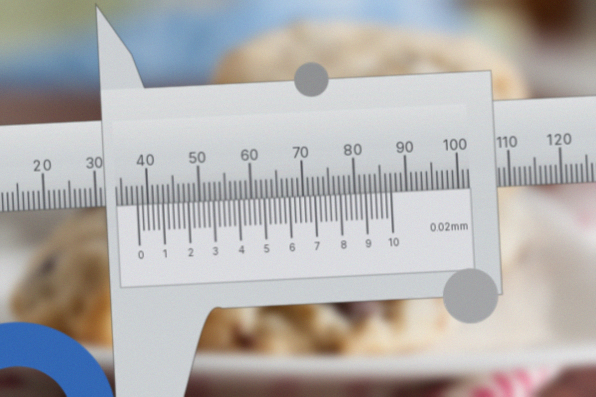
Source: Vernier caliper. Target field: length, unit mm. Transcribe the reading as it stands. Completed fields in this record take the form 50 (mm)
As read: 38.0 (mm)
